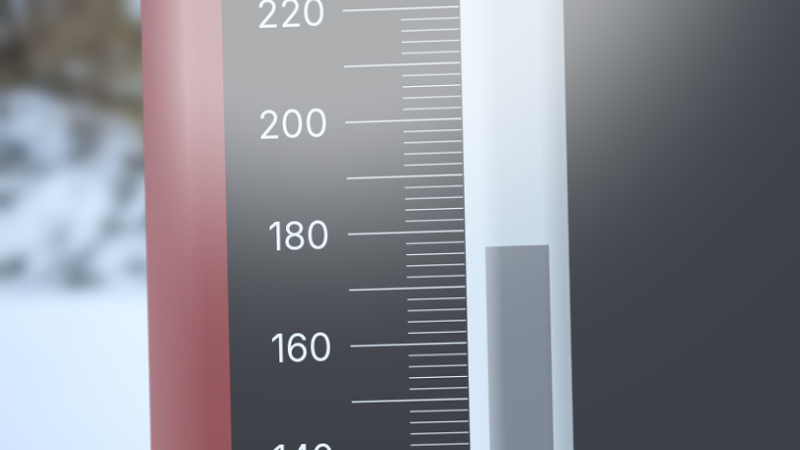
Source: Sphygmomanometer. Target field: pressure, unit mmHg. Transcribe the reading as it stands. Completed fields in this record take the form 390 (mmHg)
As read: 177 (mmHg)
